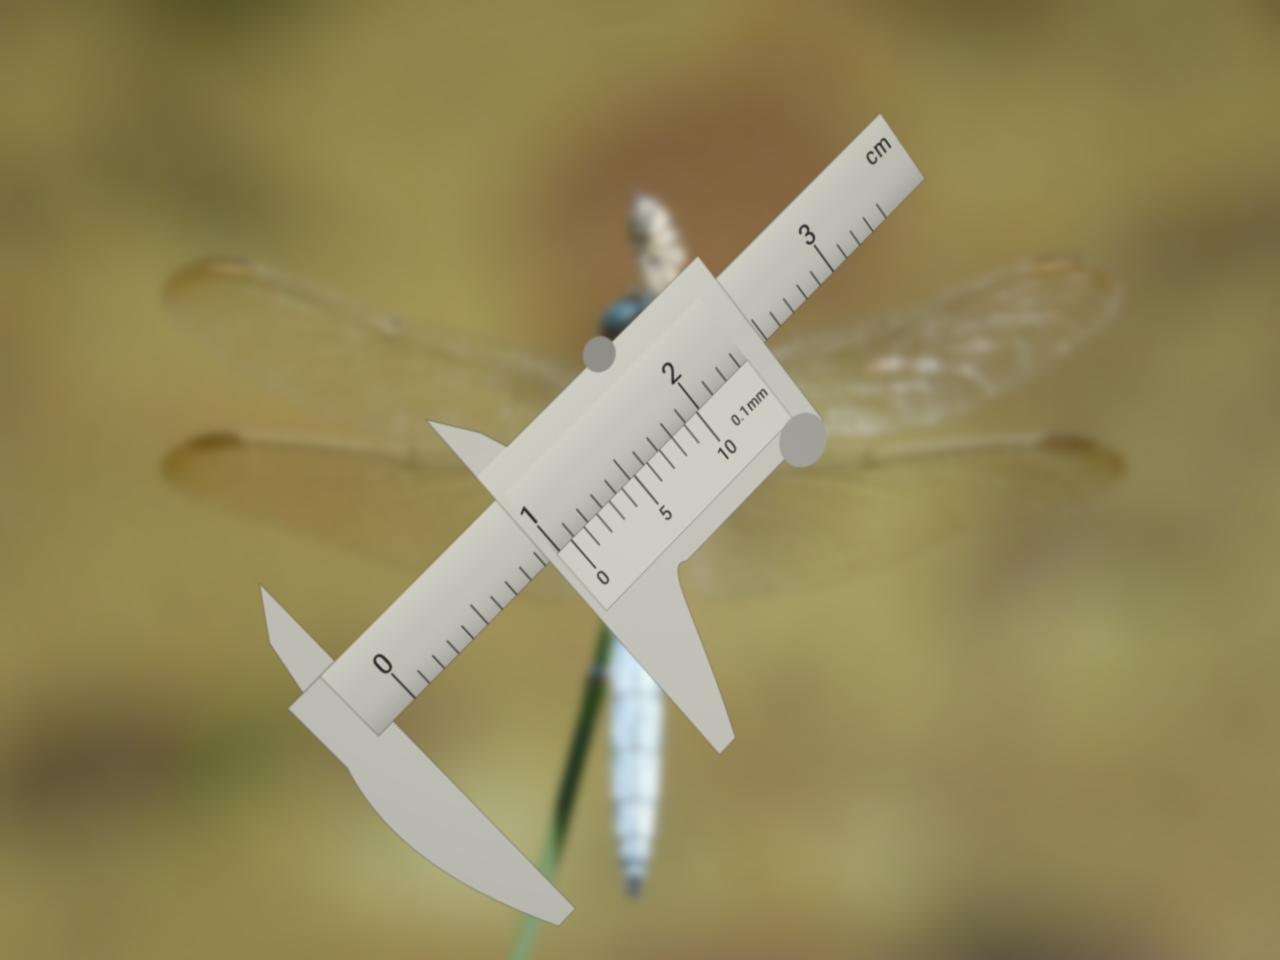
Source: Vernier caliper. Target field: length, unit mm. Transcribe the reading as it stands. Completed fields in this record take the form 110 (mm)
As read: 10.8 (mm)
